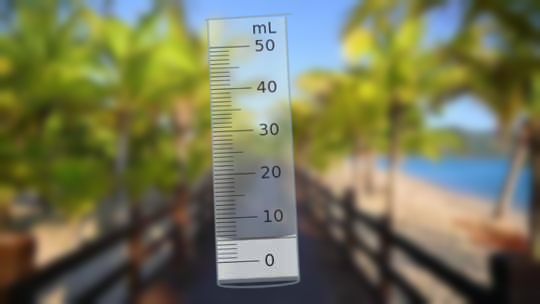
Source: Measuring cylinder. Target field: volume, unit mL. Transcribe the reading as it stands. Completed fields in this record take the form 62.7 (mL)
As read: 5 (mL)
